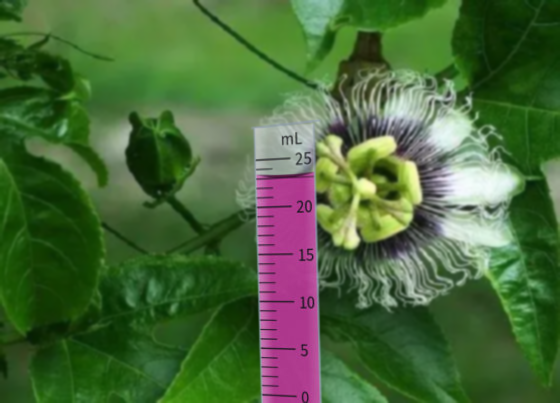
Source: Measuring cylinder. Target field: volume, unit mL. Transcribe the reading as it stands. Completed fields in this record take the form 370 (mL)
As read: 23 (mL)
